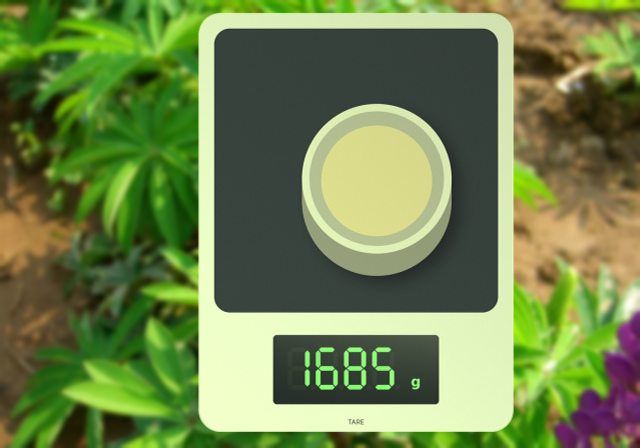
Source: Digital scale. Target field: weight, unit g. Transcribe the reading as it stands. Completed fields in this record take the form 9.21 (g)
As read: 1685 (g)
